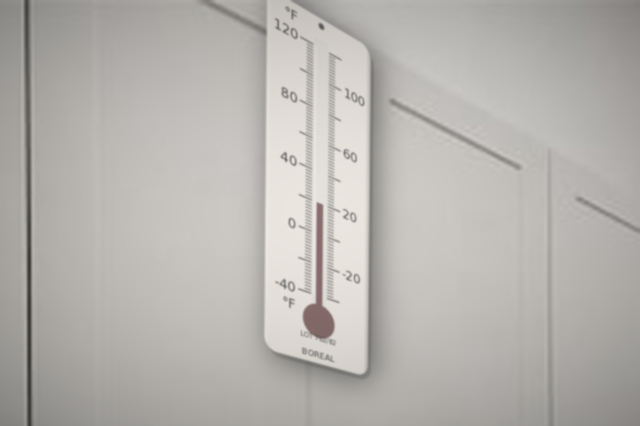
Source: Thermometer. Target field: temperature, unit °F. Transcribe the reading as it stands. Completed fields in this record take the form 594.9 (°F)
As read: 20 (°F)
